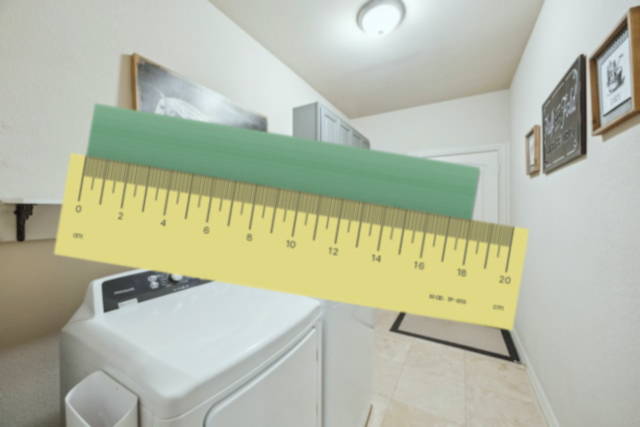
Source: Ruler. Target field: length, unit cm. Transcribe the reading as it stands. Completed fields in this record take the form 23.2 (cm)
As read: 18 (cm)
